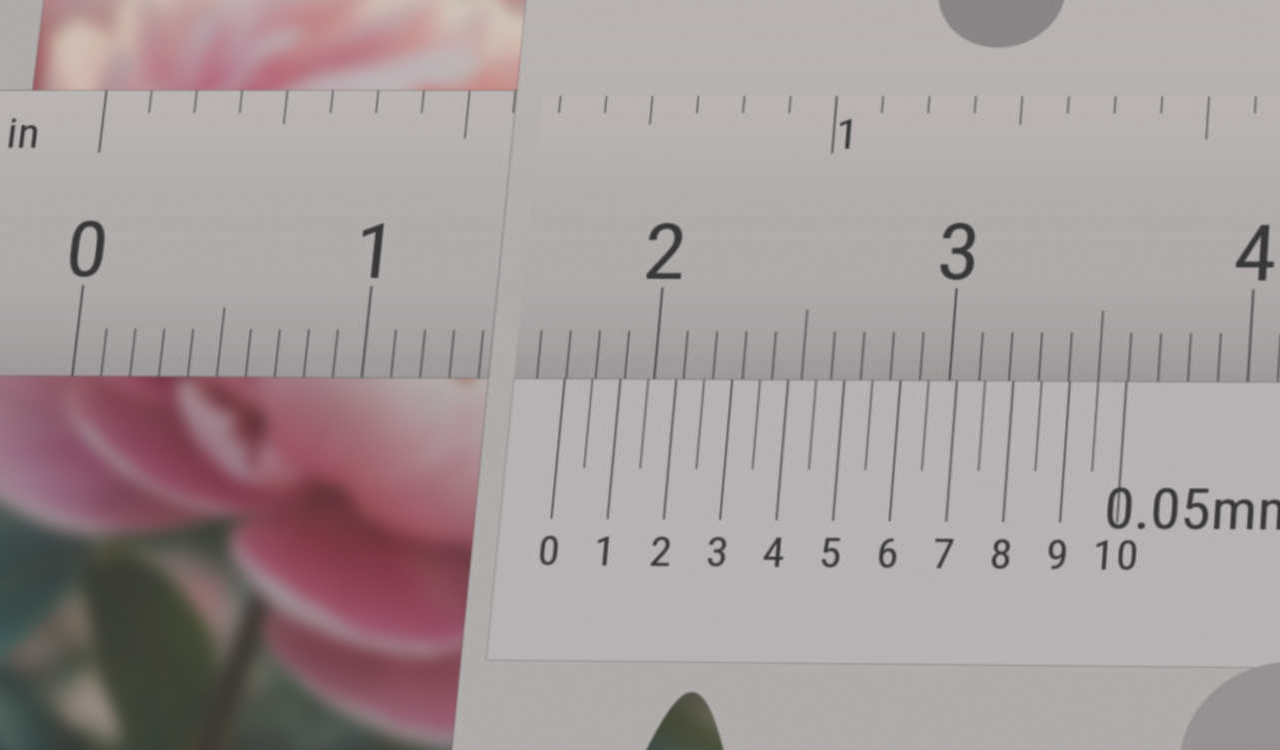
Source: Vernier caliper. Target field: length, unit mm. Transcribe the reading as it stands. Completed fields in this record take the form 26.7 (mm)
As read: 16.95 (mm)
